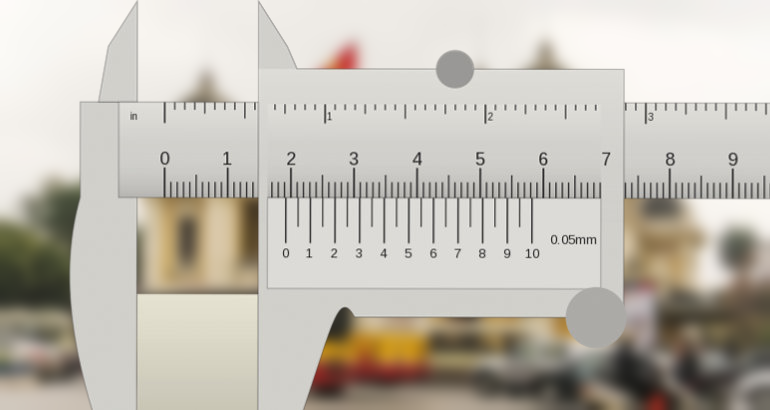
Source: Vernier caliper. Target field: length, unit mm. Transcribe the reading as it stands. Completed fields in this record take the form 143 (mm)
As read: 19.2 (mm)
